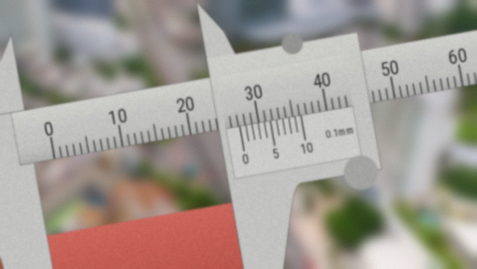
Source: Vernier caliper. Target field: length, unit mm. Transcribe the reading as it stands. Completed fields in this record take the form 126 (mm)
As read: 27.2 (mm)
